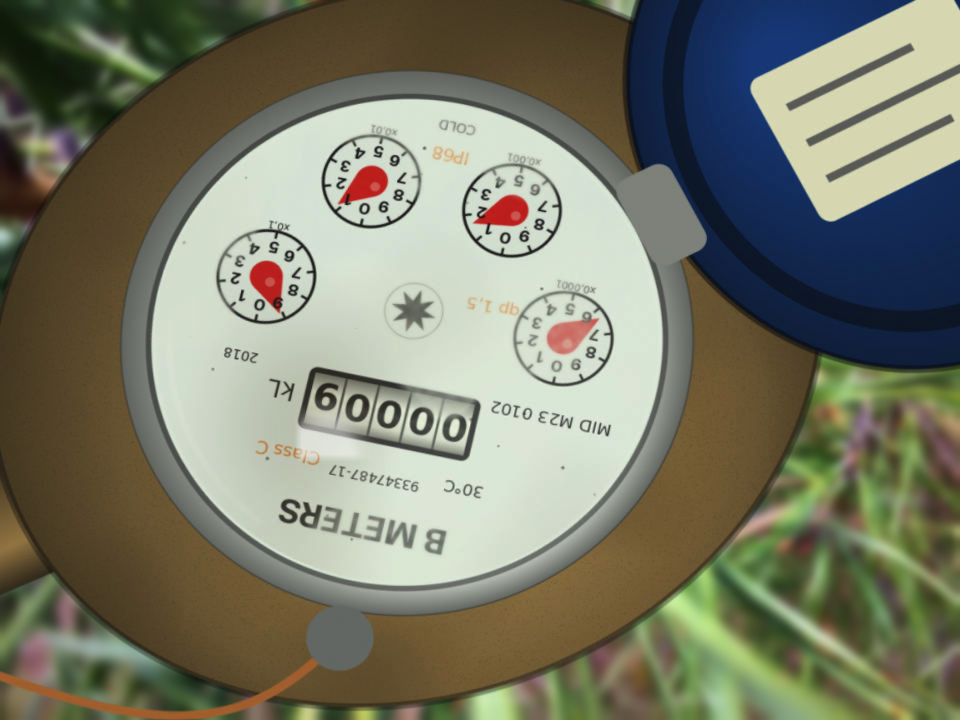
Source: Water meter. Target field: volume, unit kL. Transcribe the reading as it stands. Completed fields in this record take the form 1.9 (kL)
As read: 8.9116 (kL)
